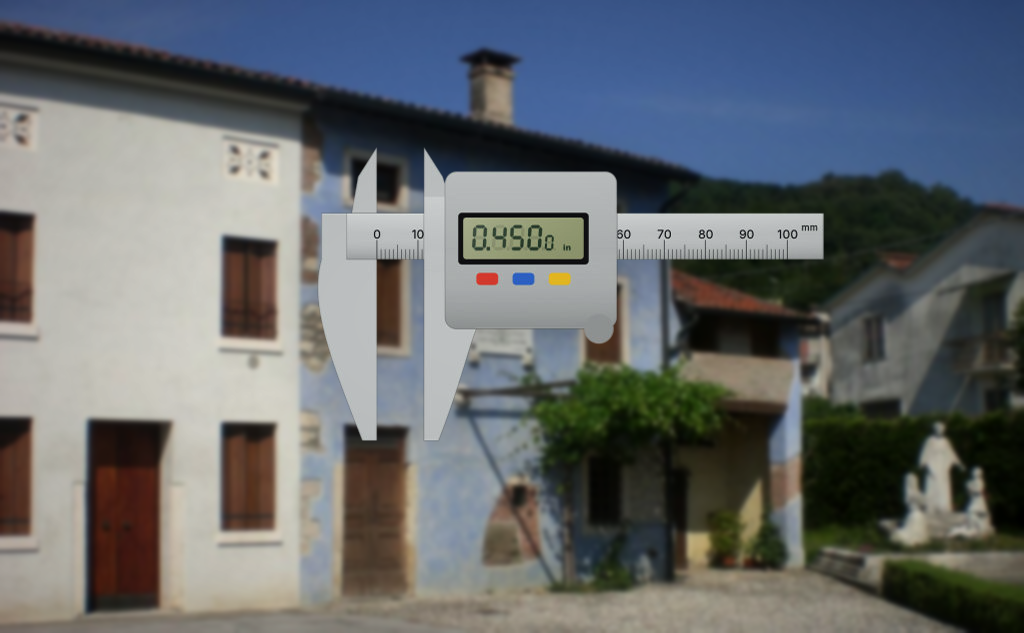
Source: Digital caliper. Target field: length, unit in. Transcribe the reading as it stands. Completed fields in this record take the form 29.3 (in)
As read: 0.4500 (in)
